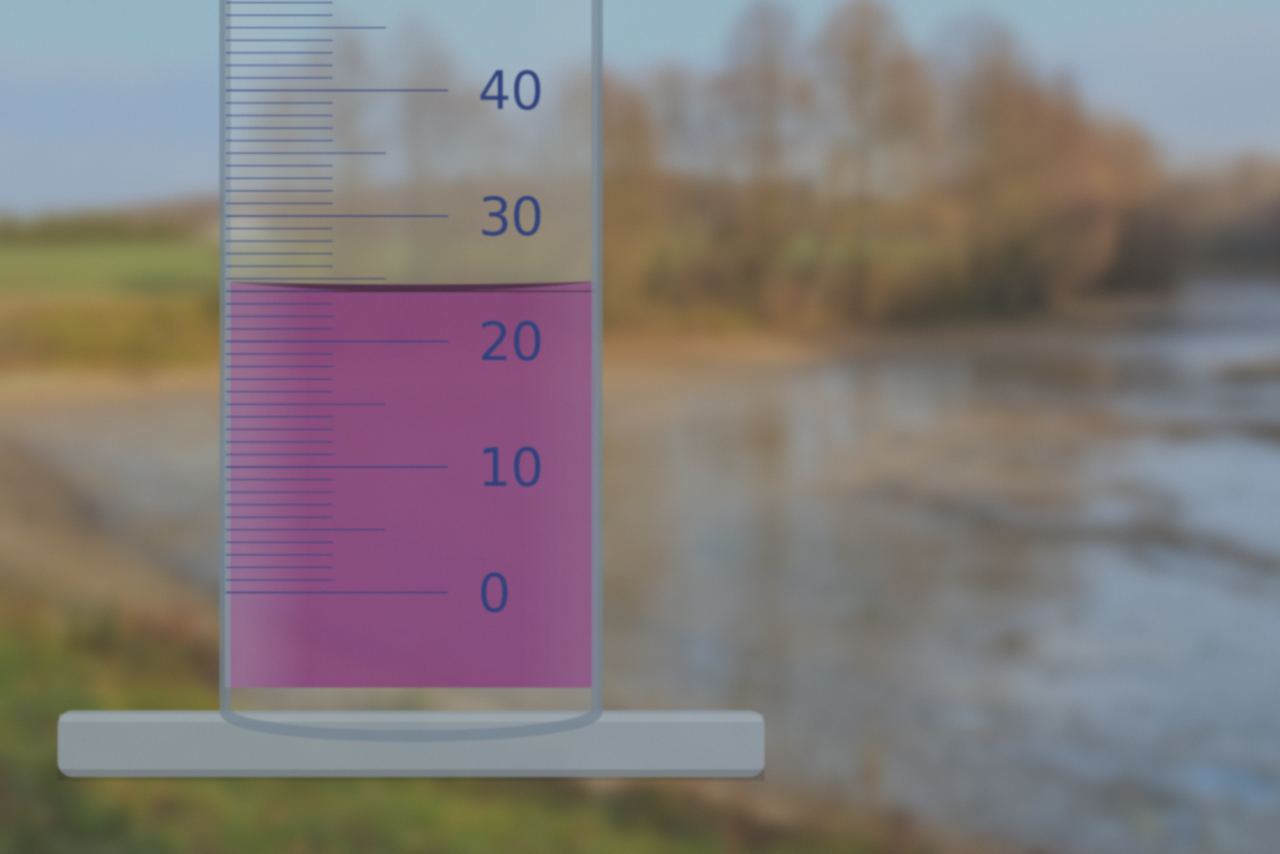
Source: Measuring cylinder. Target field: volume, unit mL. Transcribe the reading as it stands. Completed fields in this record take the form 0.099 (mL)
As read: 24 (mL)
